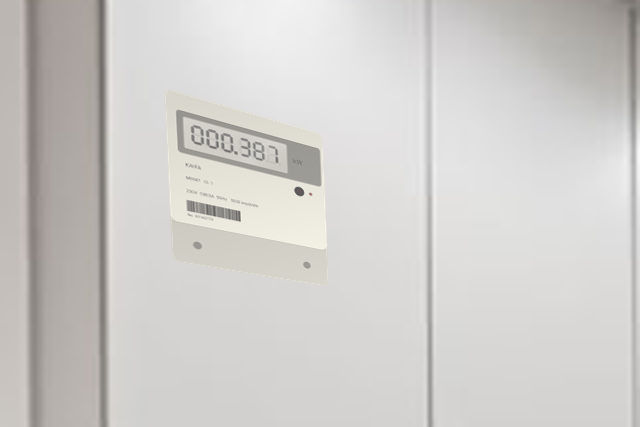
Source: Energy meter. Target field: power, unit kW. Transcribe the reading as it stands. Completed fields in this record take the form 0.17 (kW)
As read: 0.387 (kW)
